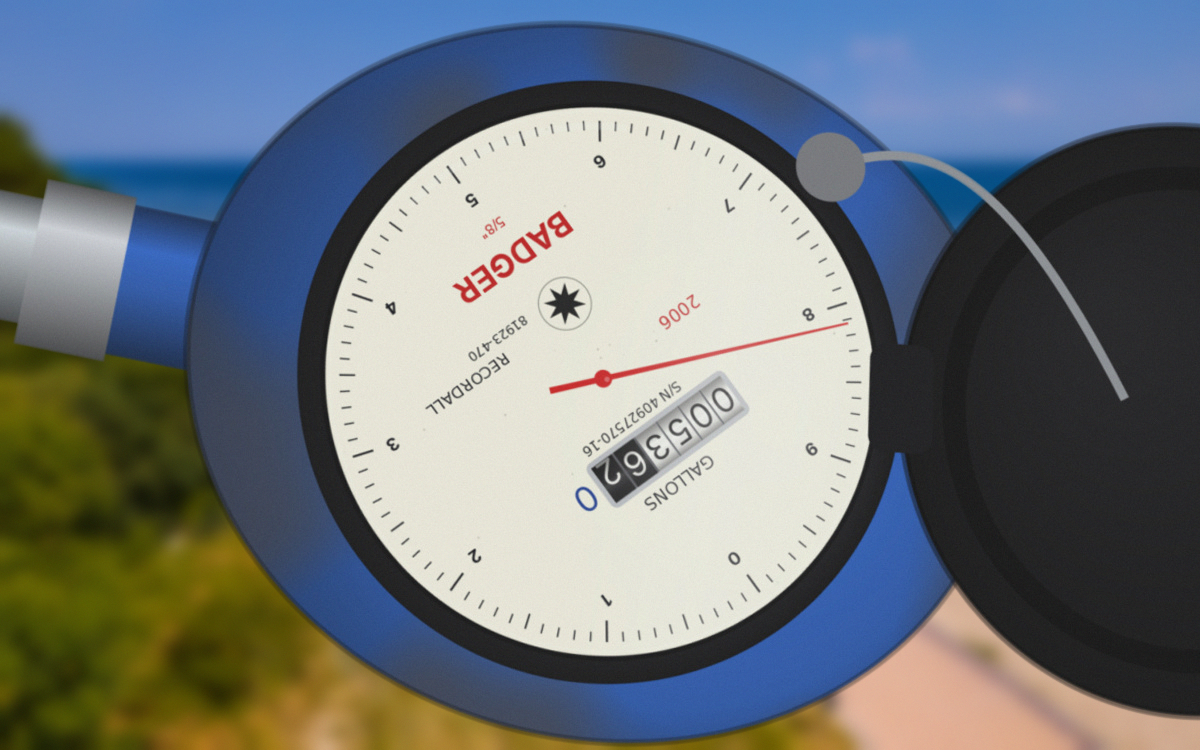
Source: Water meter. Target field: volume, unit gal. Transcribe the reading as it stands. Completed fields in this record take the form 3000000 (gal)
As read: 53618.1 (gal)
